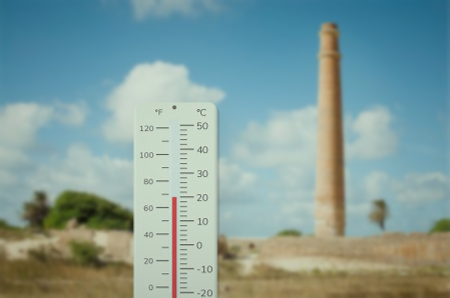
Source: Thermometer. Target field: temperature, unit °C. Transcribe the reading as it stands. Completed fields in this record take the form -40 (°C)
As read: 20 (°C)
